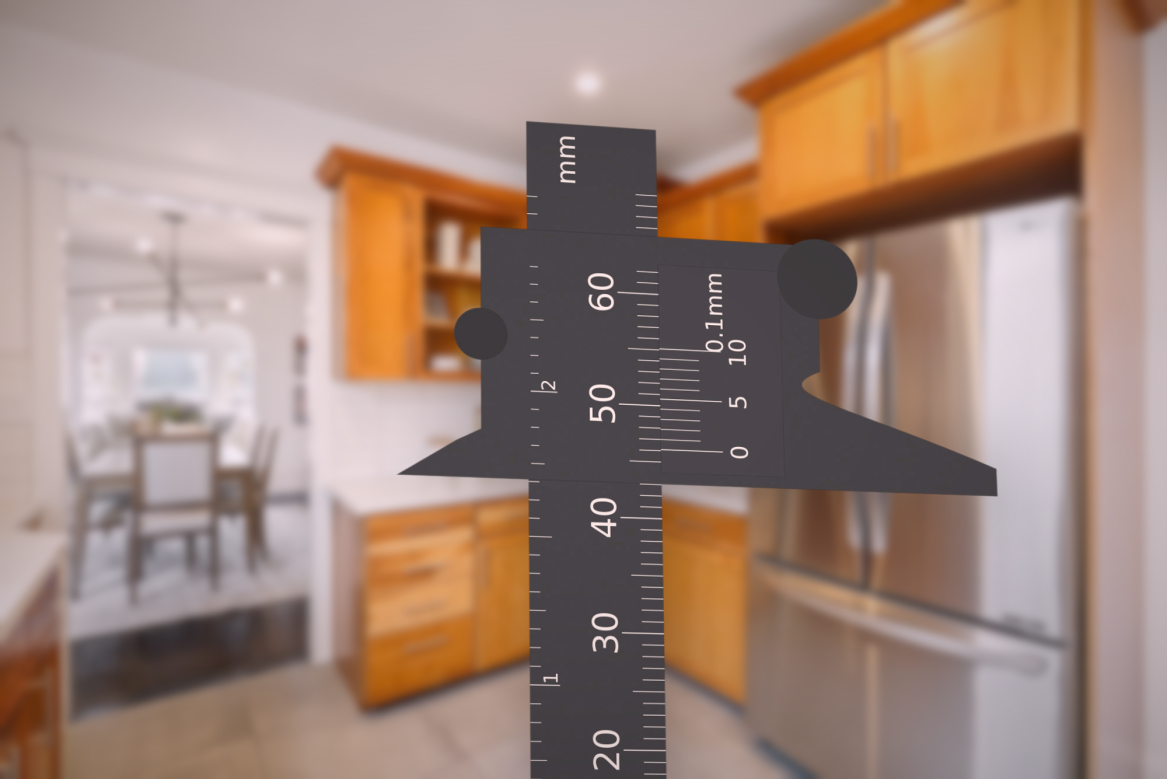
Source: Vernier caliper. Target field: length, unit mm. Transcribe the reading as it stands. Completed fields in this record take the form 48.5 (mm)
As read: 46.1 (mm)
